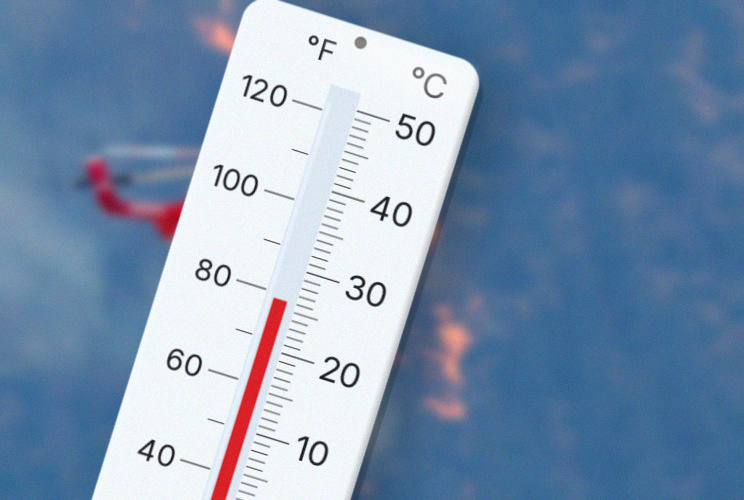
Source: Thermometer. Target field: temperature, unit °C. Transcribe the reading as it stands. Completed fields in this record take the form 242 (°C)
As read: 26 (°C)
